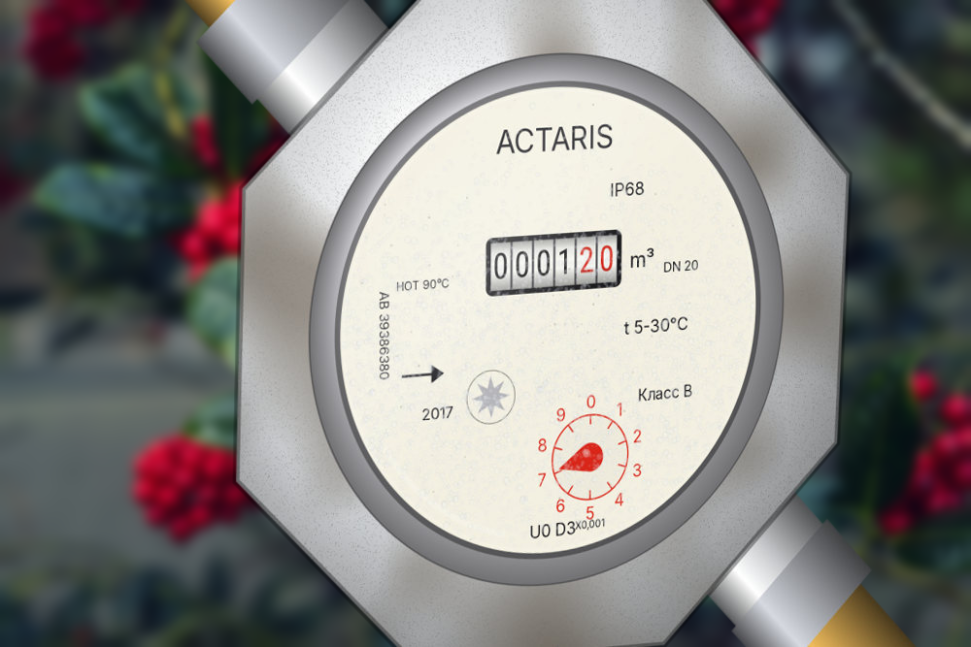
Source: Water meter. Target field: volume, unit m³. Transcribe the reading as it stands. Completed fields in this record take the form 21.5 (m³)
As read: 1.207 (m³)
